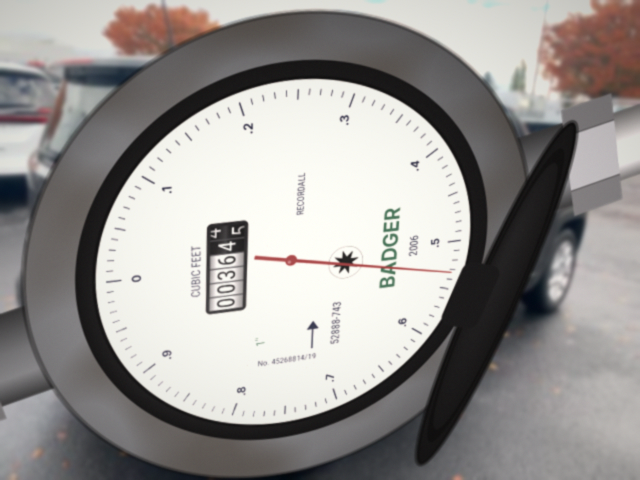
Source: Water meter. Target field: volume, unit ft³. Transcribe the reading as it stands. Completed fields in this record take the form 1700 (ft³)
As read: 3644.53 (ft³)
